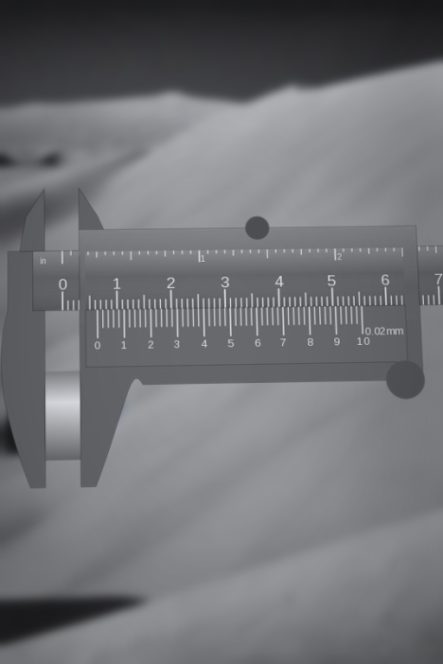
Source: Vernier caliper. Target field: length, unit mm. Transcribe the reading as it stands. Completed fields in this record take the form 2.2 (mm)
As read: 6.4 (mm)
